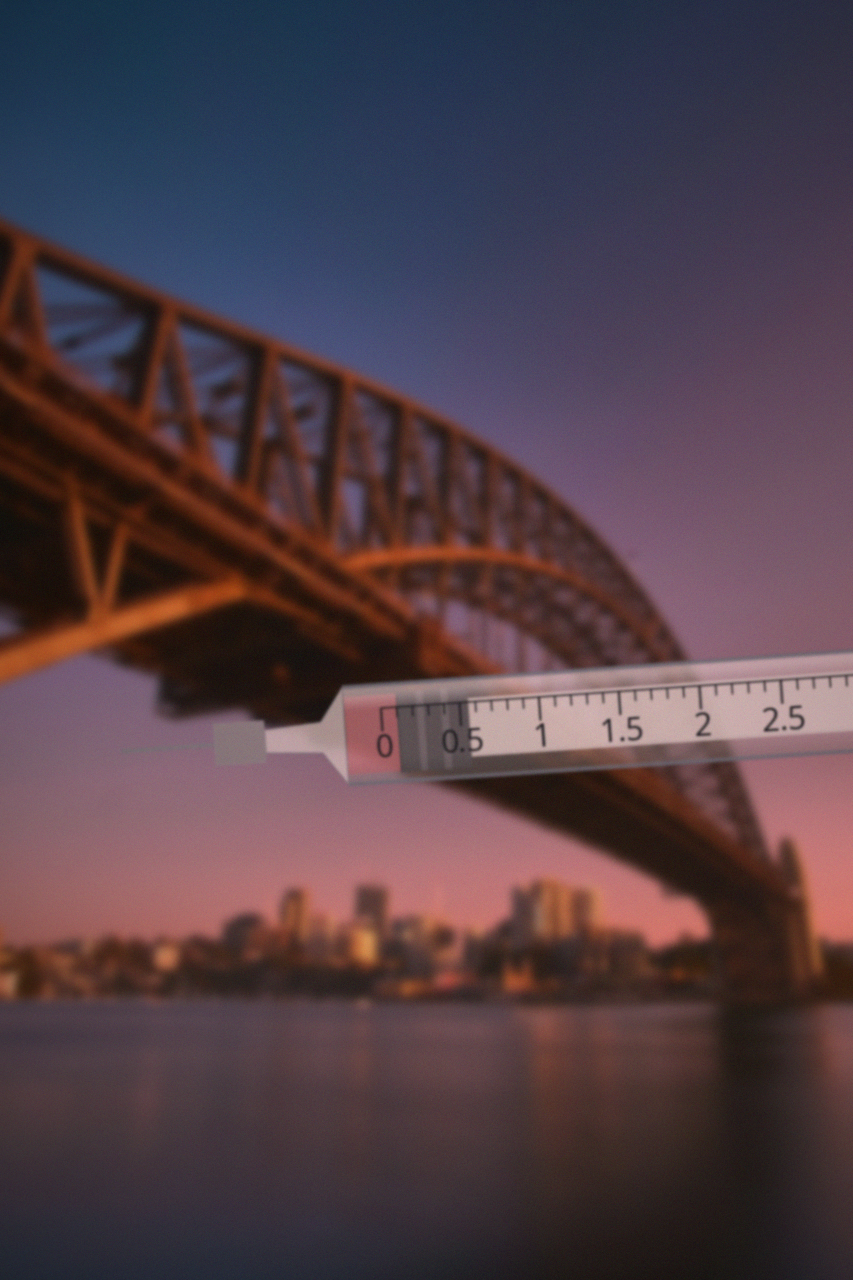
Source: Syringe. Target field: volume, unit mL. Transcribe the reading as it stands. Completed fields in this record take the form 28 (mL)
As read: 0.1 (mL)
